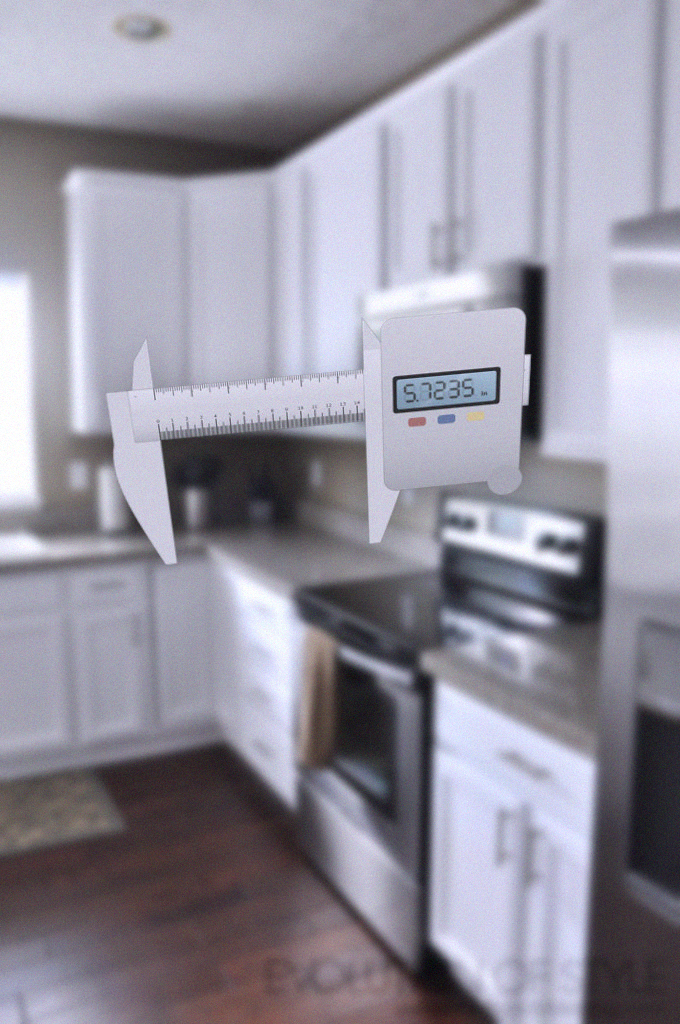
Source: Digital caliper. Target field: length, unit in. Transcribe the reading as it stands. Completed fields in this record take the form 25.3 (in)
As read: 5.7235 (in)
